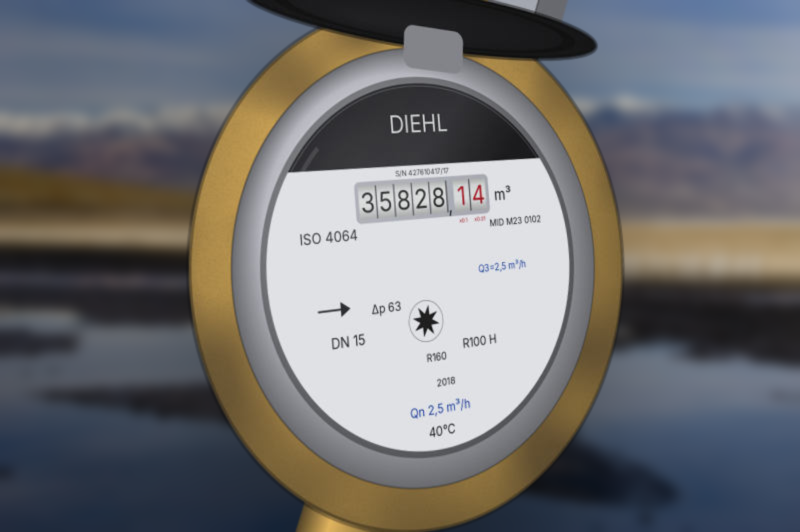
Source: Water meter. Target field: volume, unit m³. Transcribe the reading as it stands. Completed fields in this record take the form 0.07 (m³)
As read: 35828.14 (m³)
